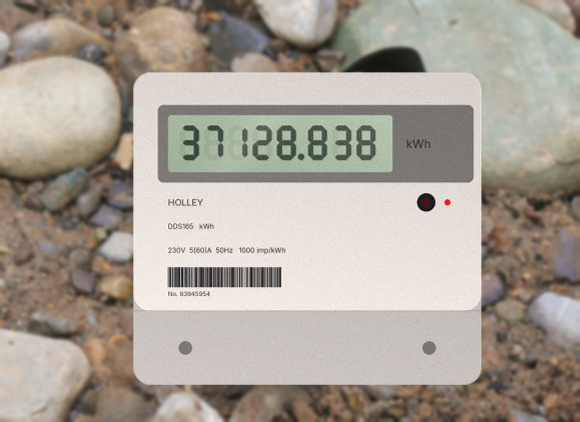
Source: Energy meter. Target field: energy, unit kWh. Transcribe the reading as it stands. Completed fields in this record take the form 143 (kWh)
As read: 37128.838 (kWh)
